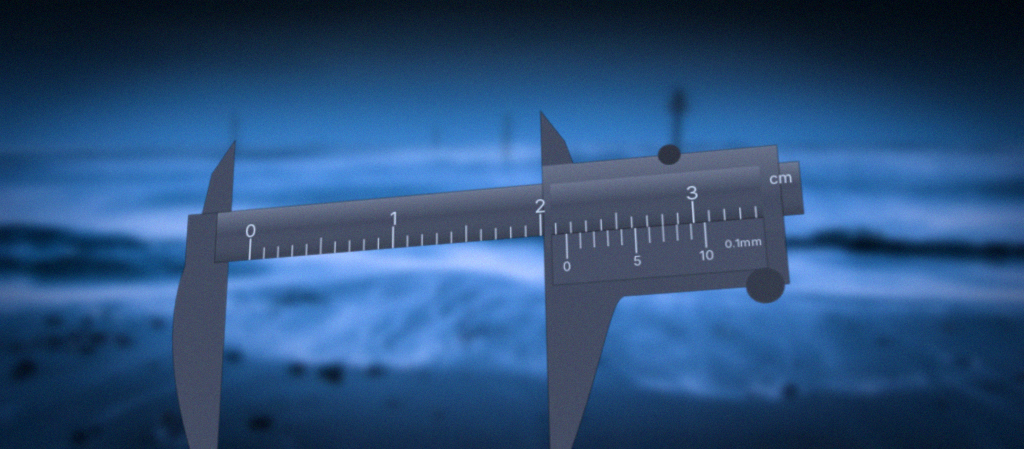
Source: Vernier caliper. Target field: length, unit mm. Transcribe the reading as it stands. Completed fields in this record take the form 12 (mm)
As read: 21.7 (mm)
